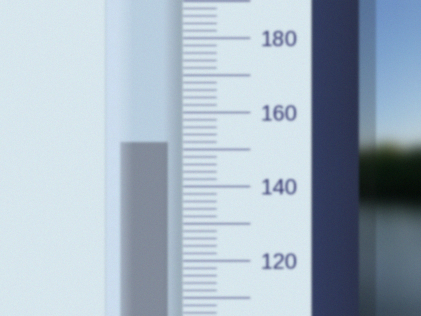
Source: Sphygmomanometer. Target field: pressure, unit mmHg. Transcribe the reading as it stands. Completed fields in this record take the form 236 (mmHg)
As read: 152 (mmHg)
